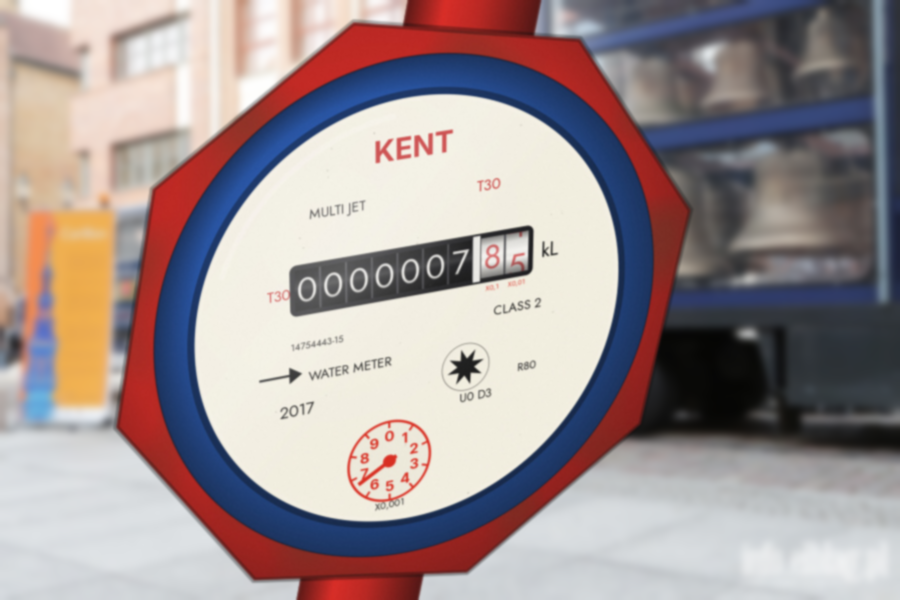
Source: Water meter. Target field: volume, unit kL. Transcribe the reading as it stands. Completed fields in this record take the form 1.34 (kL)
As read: 7.846 (kL)
